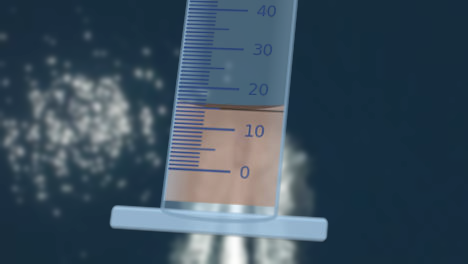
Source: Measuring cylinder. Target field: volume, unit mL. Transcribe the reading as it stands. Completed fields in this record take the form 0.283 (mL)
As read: 15 (mL)
